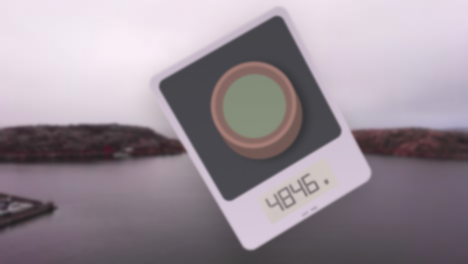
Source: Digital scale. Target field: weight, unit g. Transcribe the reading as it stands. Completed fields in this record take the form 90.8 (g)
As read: 4846 (g)
